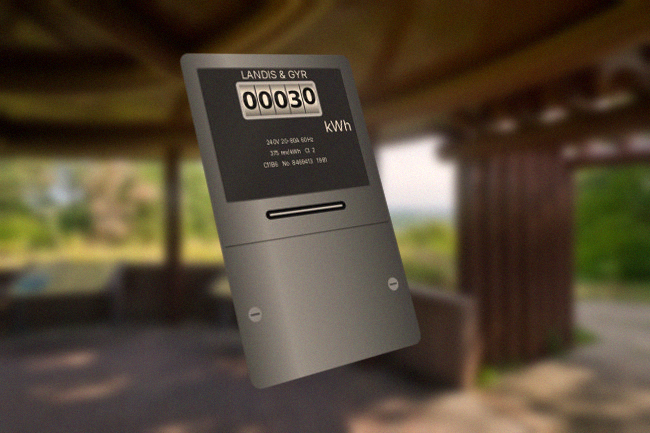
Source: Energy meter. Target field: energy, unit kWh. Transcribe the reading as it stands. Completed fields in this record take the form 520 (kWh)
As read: 30 (kWh)
